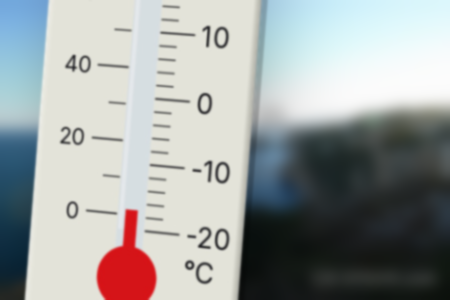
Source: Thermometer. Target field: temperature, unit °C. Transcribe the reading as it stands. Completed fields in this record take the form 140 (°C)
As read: -17 (°C)
